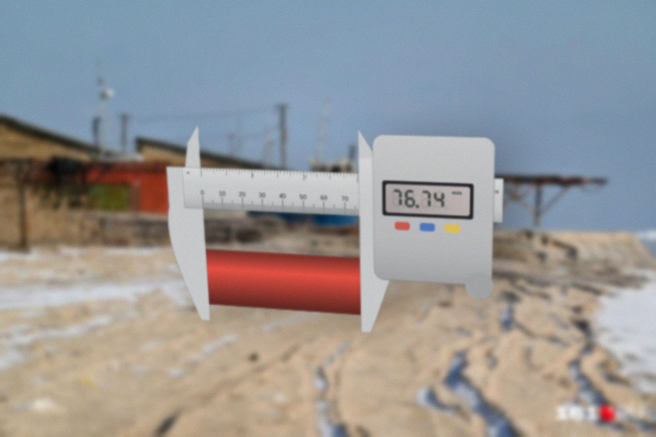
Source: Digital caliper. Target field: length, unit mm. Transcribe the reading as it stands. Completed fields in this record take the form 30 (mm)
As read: 76.74 (mm)
